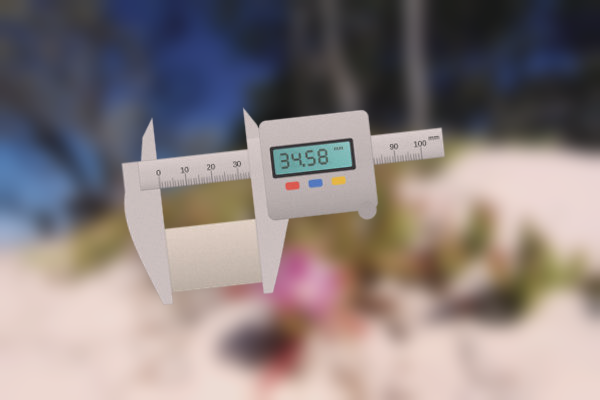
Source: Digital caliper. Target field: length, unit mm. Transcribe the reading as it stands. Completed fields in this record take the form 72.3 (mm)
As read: 34.58 (mm)
